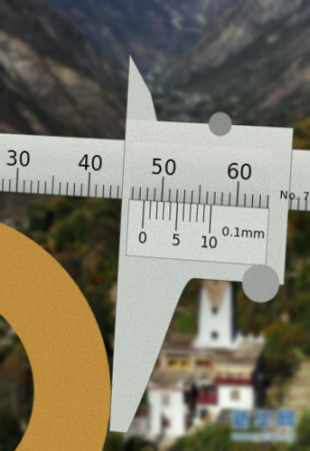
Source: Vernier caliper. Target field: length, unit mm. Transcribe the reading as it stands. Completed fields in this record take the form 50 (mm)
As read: 47.6 (mm)
